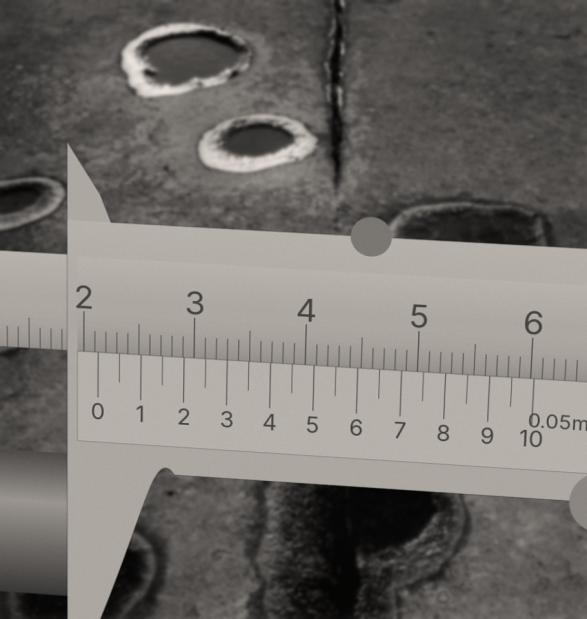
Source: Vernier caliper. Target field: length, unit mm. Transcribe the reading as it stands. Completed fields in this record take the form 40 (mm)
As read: 21.3 (mm)
